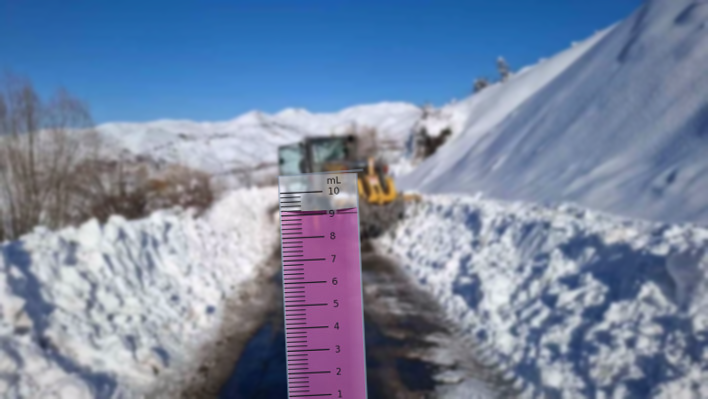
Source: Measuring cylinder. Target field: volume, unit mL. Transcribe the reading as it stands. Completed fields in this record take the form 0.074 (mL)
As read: 9 (mL)
